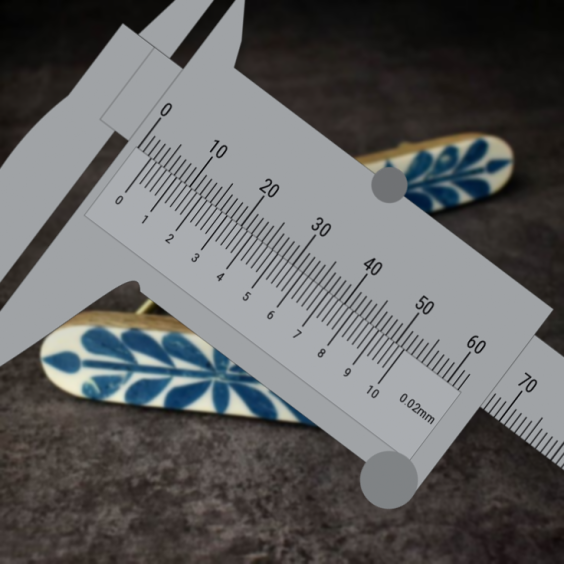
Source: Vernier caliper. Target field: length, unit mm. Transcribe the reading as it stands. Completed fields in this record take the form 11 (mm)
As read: 2.6 (mm)
